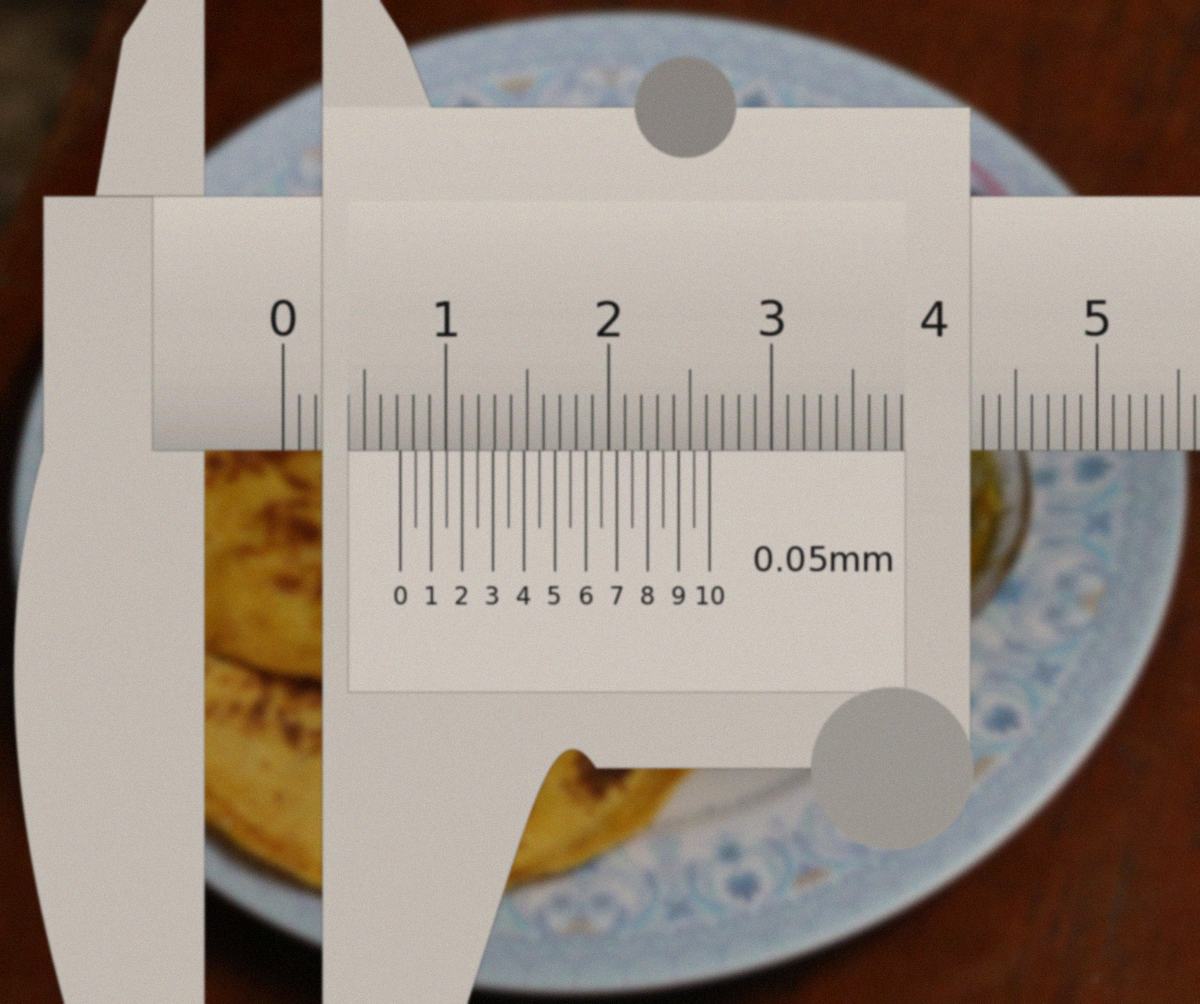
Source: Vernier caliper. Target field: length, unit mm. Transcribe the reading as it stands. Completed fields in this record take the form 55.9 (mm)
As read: 7.2 (mm)
